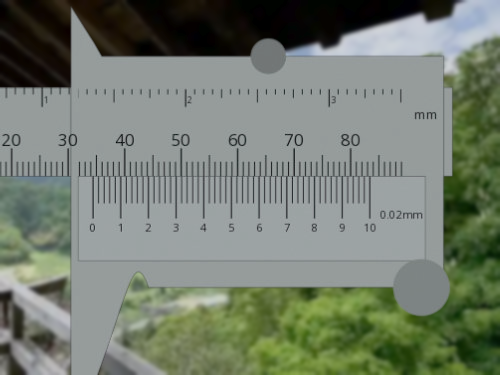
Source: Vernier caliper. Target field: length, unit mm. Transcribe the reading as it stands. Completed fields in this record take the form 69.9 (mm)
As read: 34.4 (mm)
